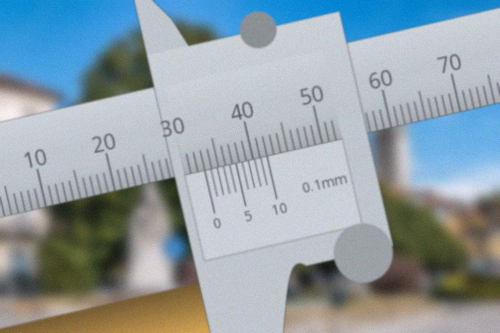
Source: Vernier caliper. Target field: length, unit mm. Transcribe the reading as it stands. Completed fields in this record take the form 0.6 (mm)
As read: 33.0 (mm)
